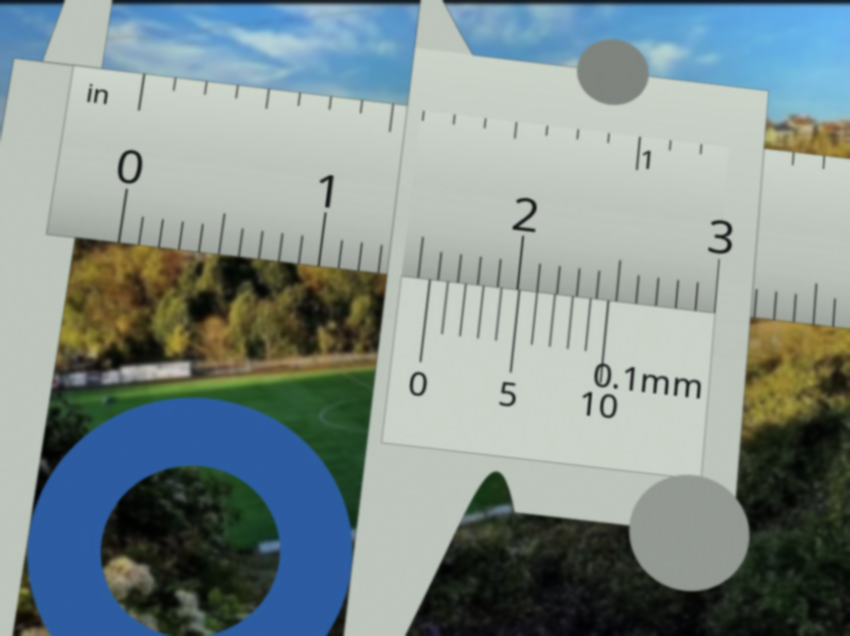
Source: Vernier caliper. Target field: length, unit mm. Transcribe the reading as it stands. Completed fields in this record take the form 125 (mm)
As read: 15.6 (mm)
